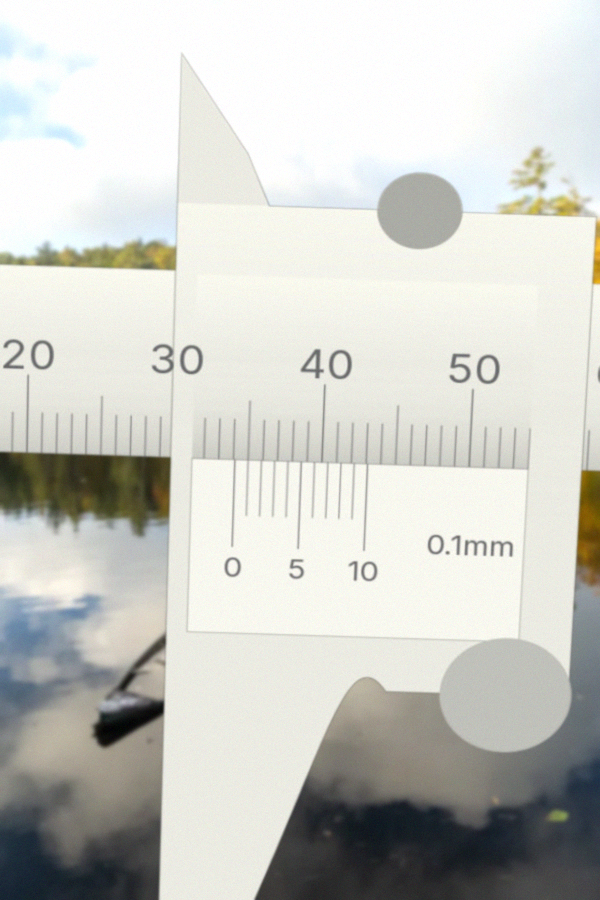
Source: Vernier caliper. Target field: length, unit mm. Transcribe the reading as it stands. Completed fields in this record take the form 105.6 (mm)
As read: 34.1 (mm)
